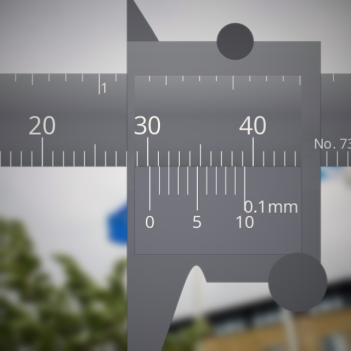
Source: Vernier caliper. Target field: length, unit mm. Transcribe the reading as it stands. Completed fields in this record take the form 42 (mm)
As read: 30.2 (mm)
